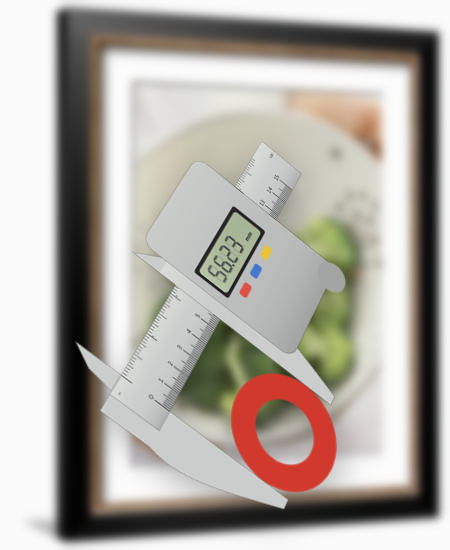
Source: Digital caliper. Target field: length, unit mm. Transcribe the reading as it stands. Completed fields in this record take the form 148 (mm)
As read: 56.23 (mm)
